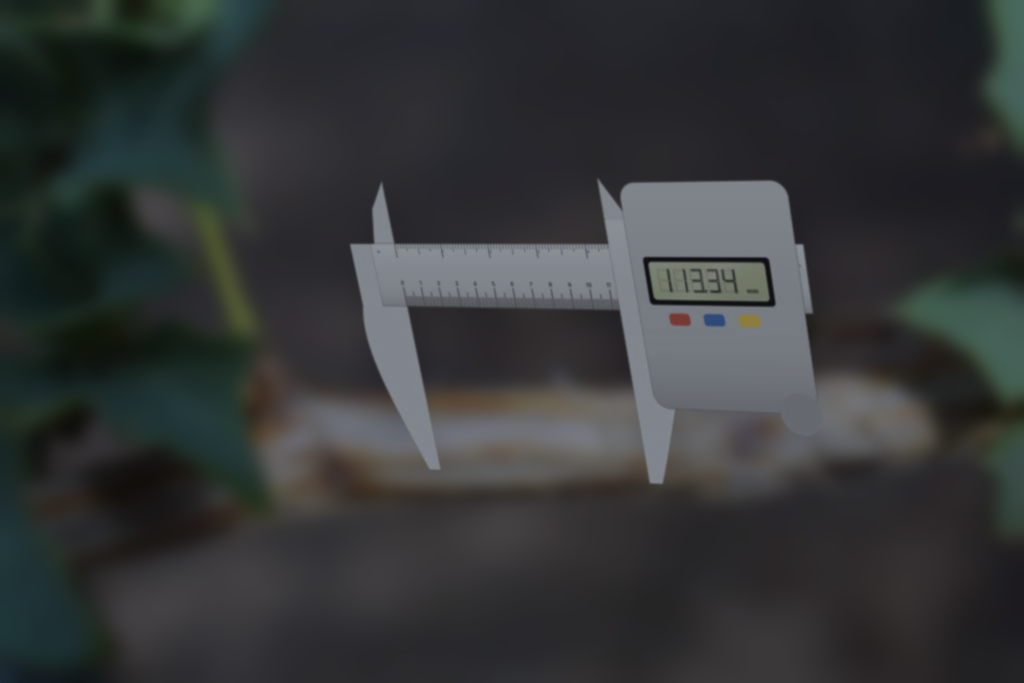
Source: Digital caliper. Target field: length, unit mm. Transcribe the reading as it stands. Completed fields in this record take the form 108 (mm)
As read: 113.34 (mm)
